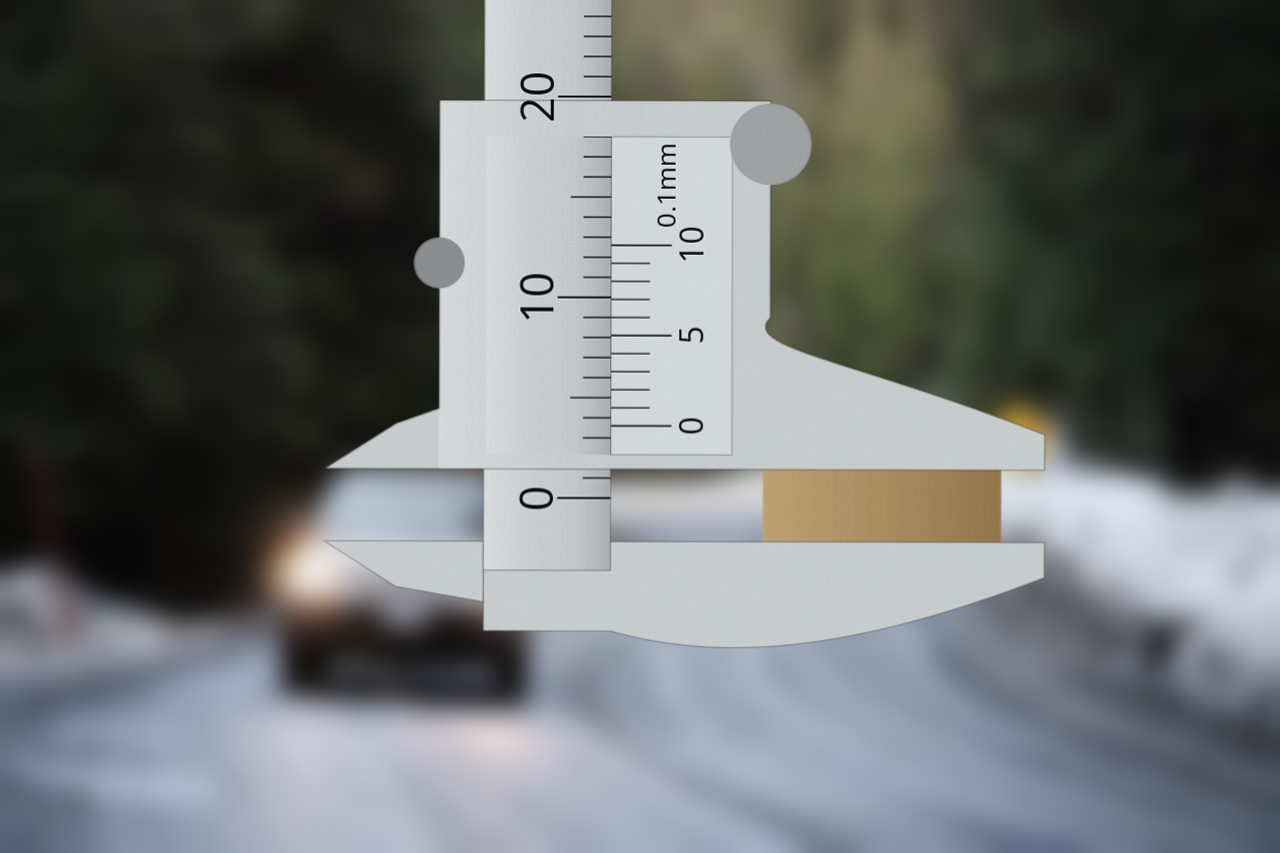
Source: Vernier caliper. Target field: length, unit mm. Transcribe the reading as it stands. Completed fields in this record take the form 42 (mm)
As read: 3.6 (mm)
